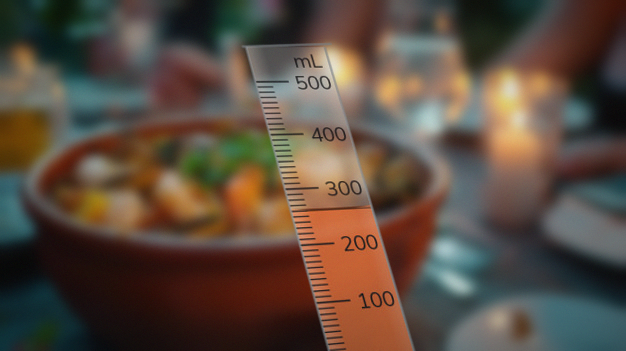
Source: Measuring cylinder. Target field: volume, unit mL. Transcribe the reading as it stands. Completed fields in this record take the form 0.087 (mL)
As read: 260 (mL)
